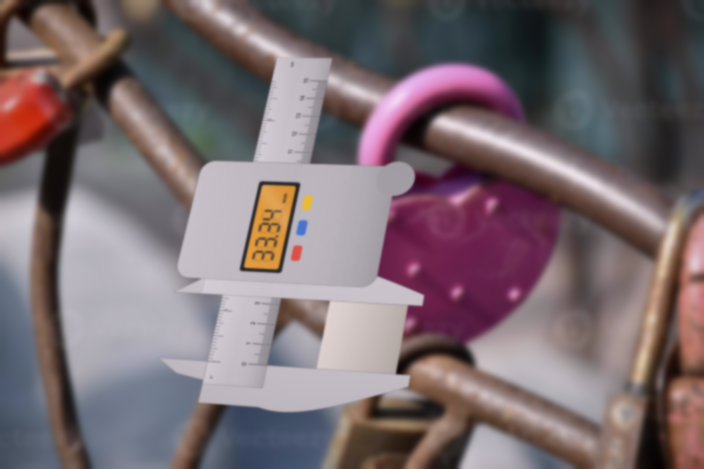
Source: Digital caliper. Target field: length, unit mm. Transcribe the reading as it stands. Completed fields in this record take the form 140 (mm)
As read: 33.34 (mm)
